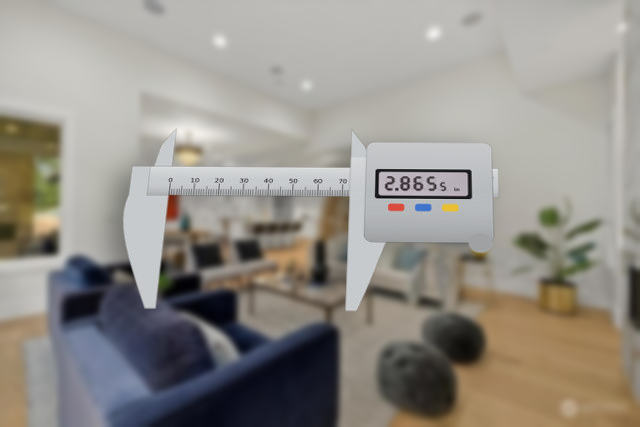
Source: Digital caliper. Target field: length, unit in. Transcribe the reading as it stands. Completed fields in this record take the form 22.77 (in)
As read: 2.8655 (in)
